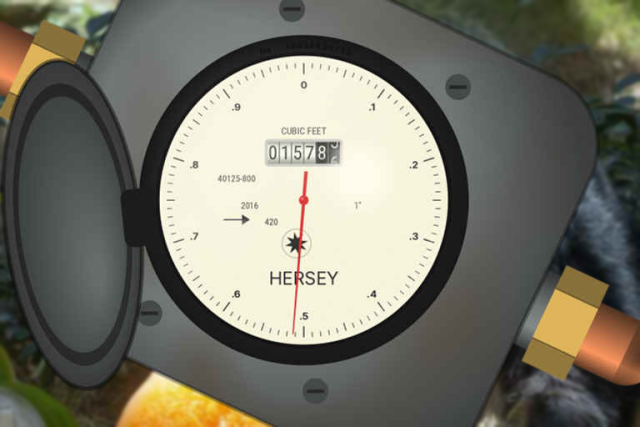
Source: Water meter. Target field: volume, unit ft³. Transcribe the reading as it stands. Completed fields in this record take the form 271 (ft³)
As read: 15785.51 (ft³)
